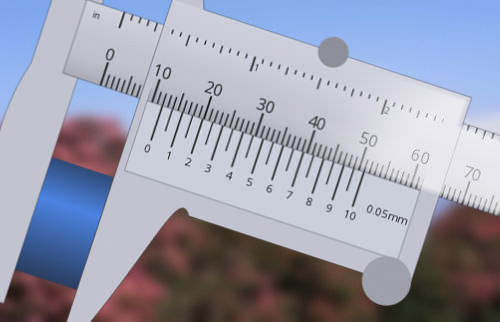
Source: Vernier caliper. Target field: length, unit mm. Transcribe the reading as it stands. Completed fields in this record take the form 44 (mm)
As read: 12.0 (mm)
